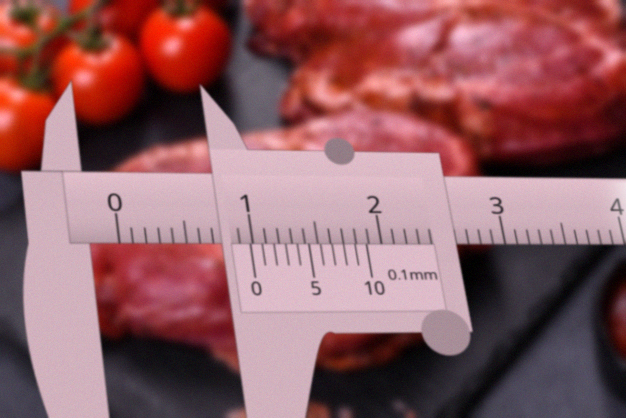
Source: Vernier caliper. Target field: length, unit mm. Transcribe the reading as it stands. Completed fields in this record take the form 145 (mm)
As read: 9.8 (mm)
